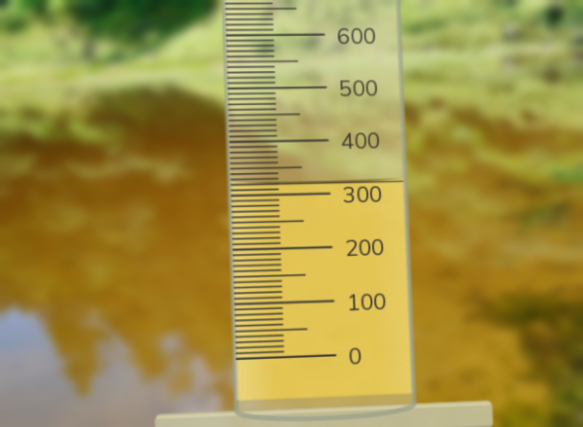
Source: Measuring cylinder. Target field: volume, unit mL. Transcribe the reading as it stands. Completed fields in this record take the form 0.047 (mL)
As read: 320 (mL)
